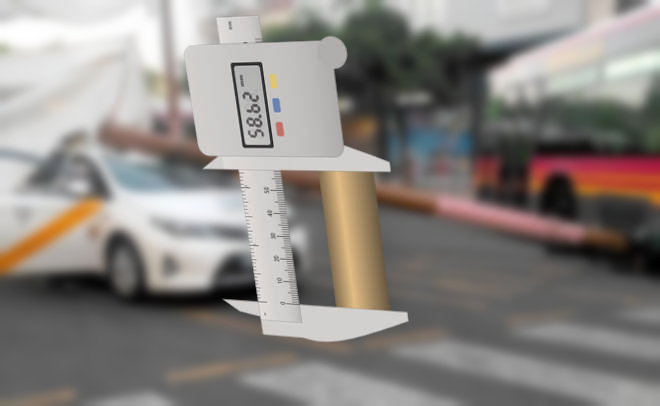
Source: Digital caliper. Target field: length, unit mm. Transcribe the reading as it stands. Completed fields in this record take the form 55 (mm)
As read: 58.62 (mm)
